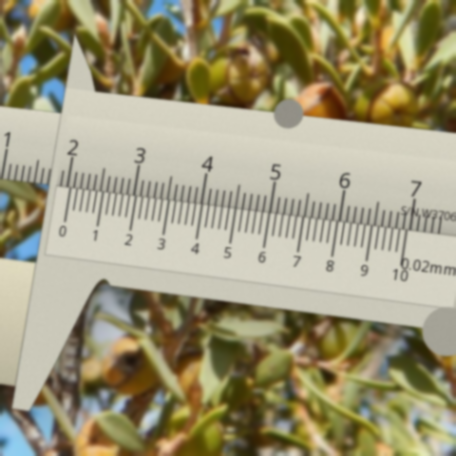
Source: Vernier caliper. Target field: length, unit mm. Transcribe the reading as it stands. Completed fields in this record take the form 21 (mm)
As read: 20.5 (mm)
